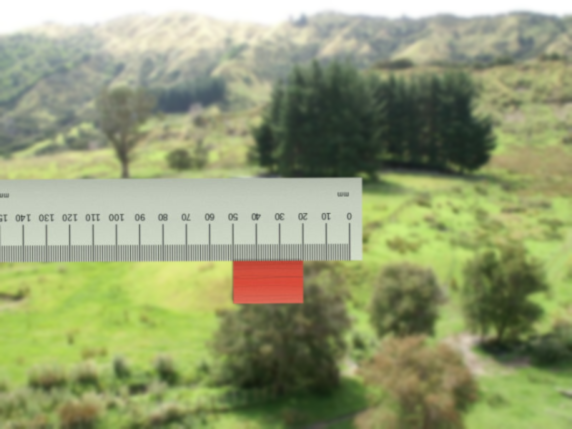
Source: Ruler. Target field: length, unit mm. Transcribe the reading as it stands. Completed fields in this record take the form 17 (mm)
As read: 30 (mm)
